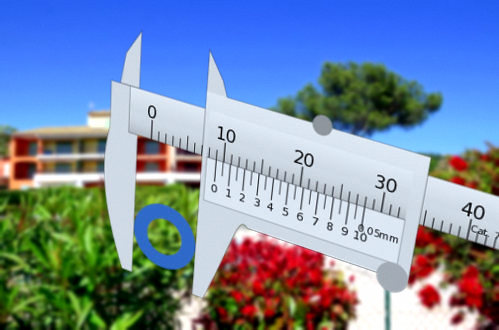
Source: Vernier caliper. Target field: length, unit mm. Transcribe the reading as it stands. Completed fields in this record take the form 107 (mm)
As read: 9.0 (mm)
